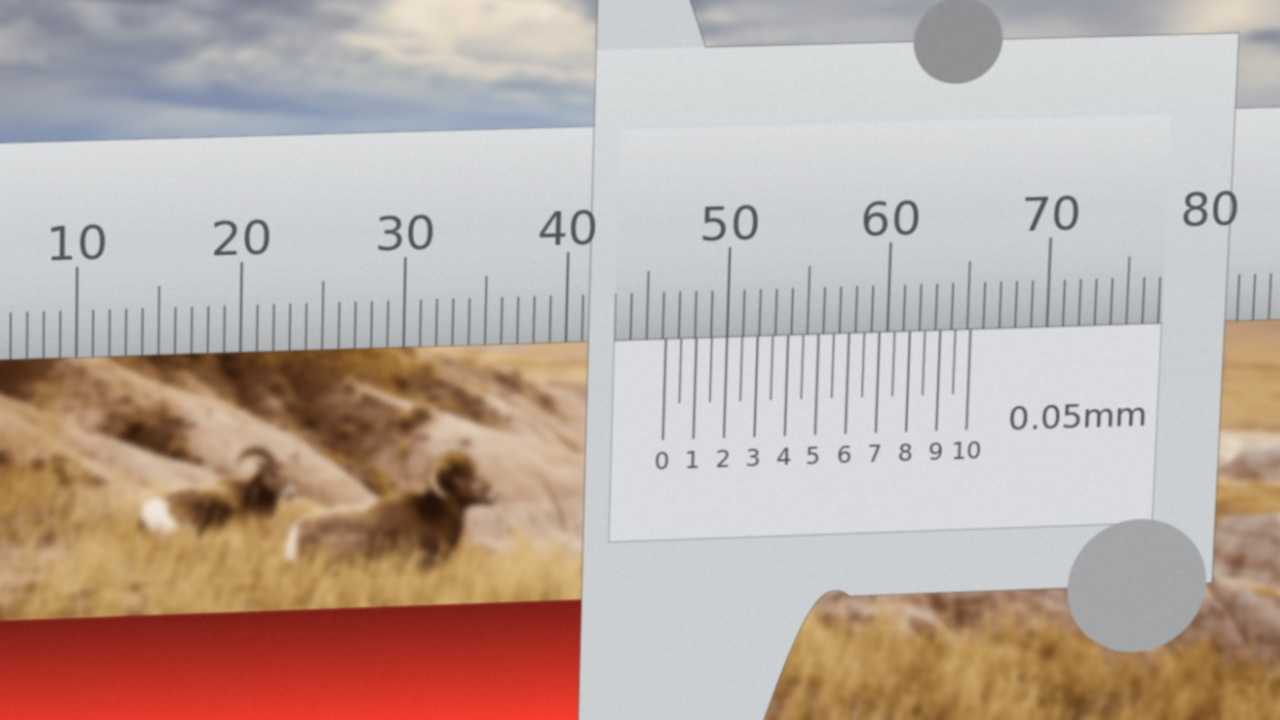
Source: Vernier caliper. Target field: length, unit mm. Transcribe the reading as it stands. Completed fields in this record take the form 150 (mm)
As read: 46.2 (mm)
